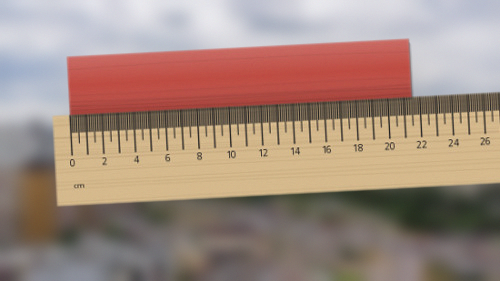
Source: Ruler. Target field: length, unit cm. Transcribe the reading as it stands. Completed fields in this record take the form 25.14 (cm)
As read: 21.5 (cm)
